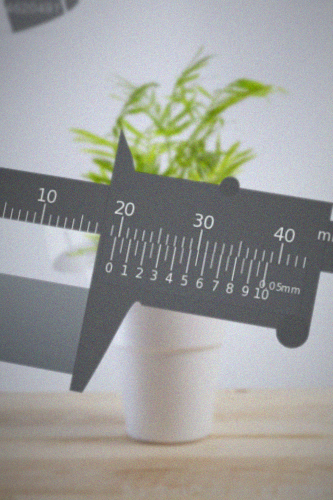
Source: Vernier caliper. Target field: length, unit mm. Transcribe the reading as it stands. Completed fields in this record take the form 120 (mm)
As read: 19.6 (mm)
